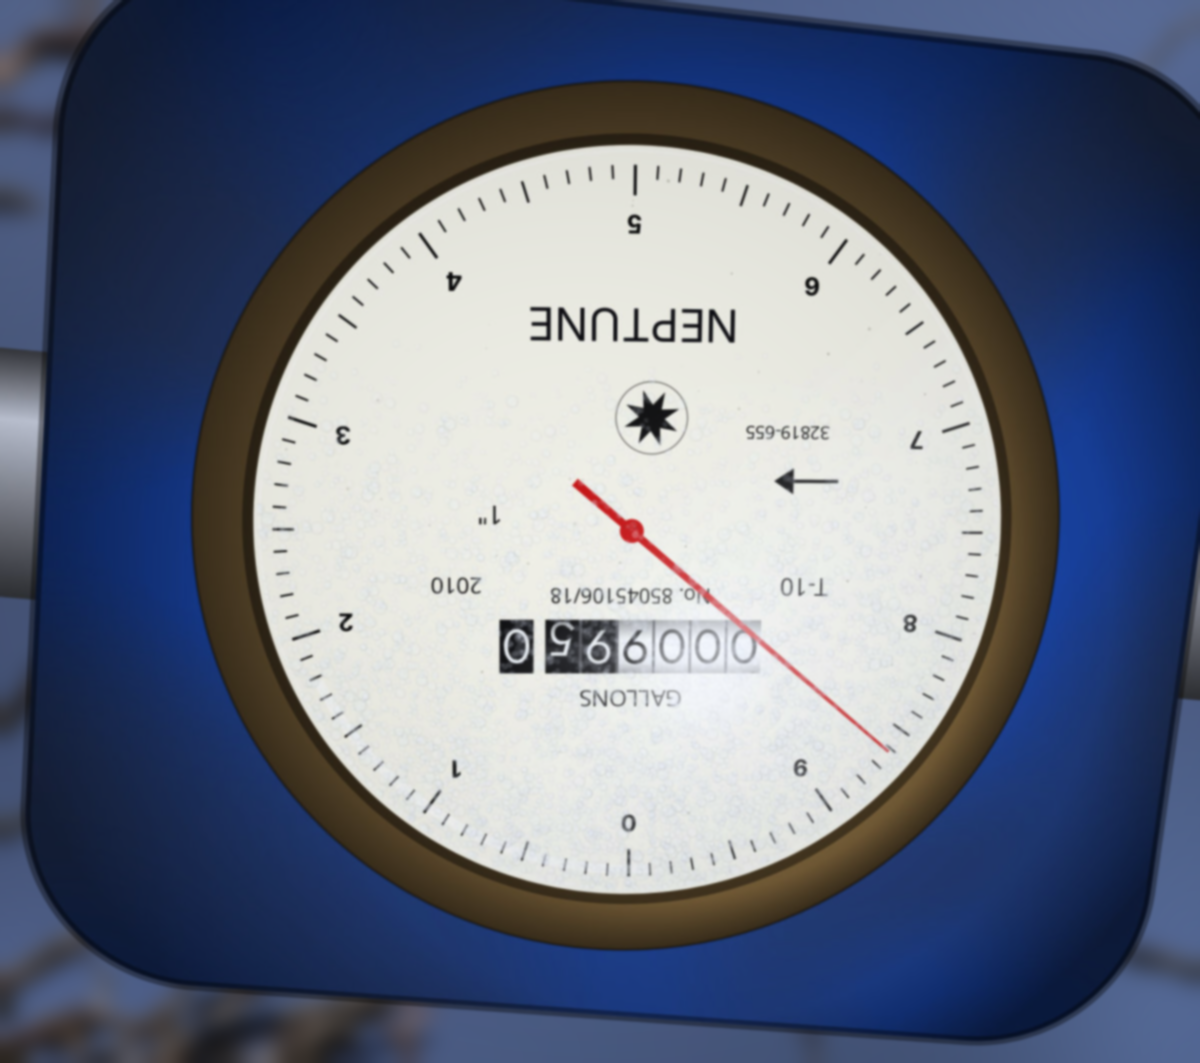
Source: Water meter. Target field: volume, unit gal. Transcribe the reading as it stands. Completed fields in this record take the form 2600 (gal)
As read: 9948.6 (gal)
